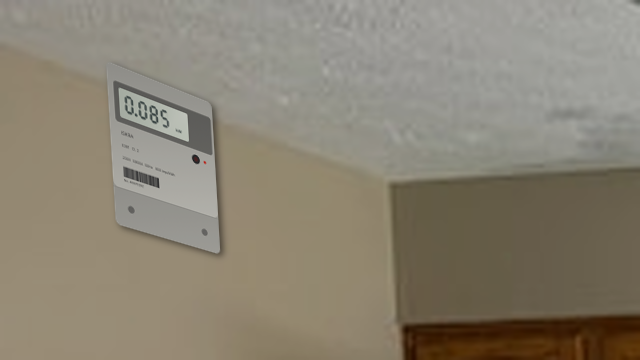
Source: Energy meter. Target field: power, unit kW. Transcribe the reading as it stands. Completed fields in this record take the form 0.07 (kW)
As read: 0.085 (kW)
